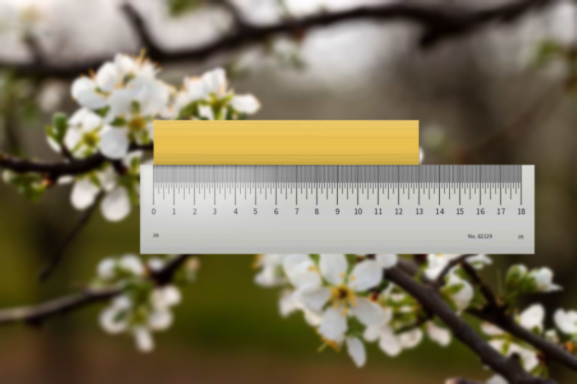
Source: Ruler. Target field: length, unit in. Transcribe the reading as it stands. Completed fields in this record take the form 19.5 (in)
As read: 13 (in)
